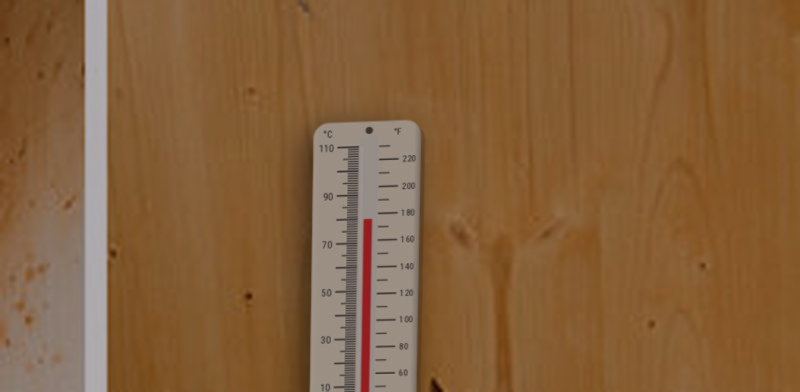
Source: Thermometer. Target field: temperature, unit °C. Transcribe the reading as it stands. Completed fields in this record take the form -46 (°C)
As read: 80 (°C)
